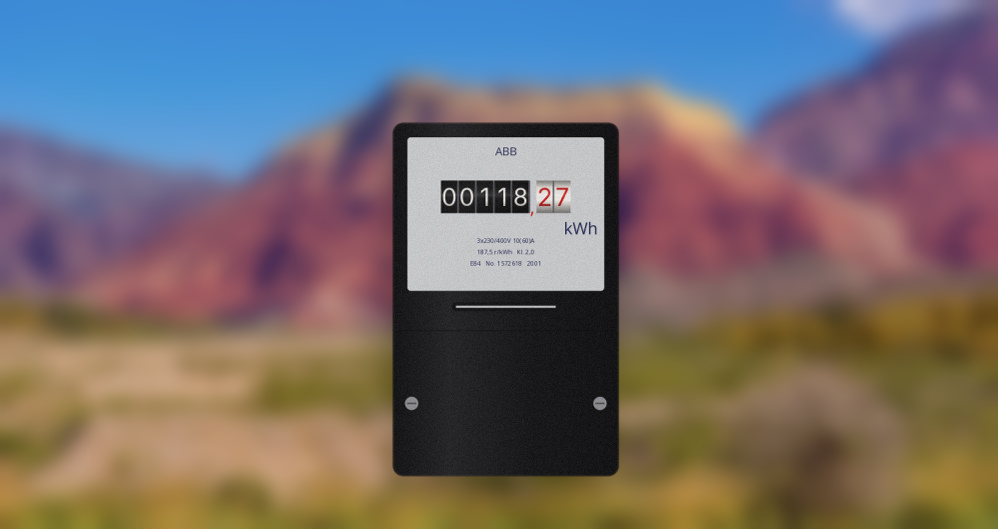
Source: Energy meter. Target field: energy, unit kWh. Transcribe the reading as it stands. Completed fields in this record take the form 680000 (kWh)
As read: 118.27 (kWh)
